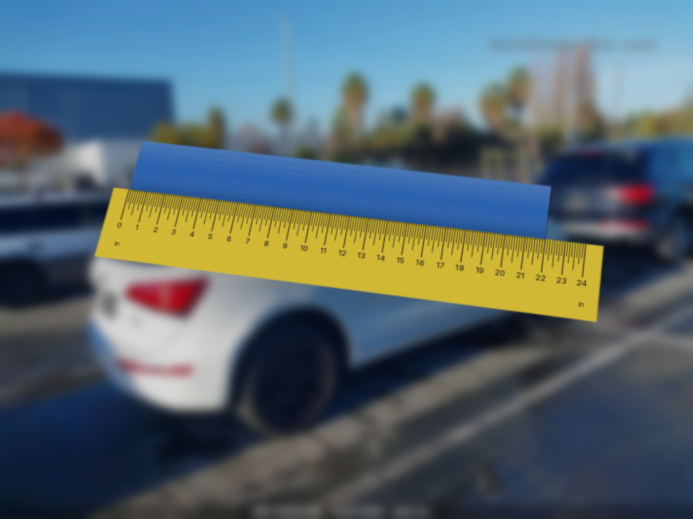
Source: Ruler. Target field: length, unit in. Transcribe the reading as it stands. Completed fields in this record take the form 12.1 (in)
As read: 22 (in)
